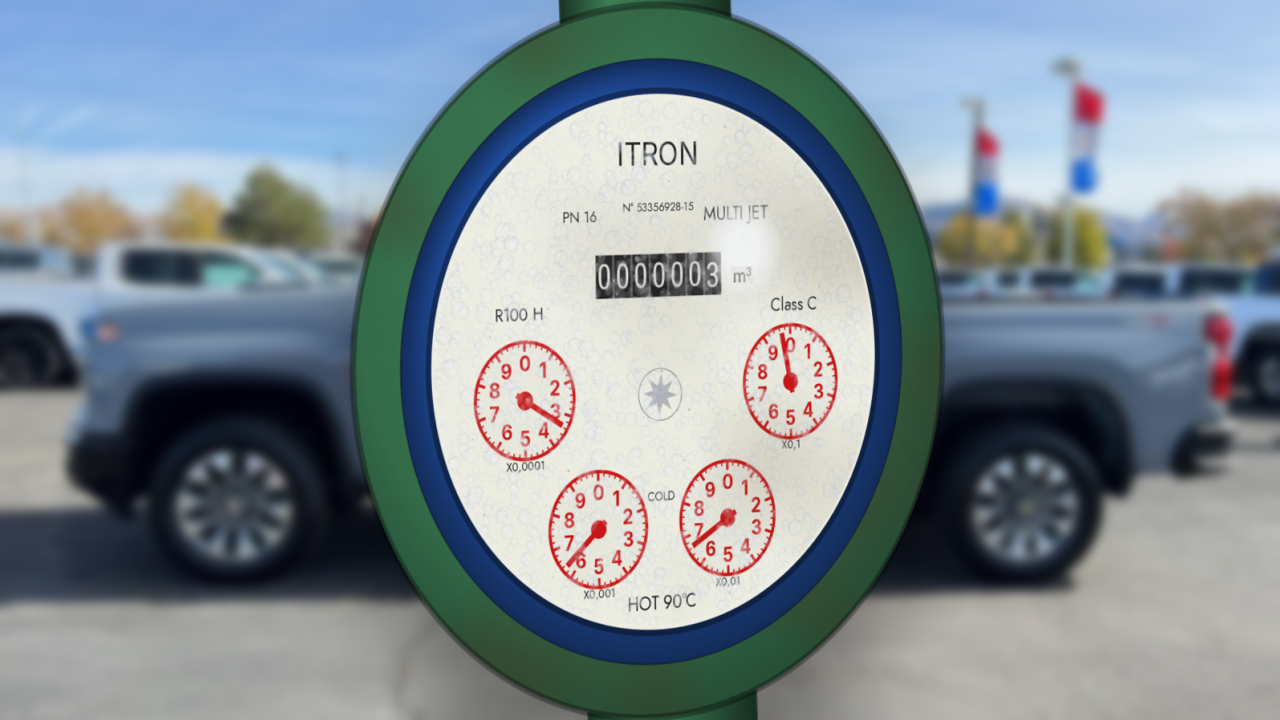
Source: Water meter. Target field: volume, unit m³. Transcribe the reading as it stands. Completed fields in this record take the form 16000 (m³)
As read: 2.9663 (m³)
